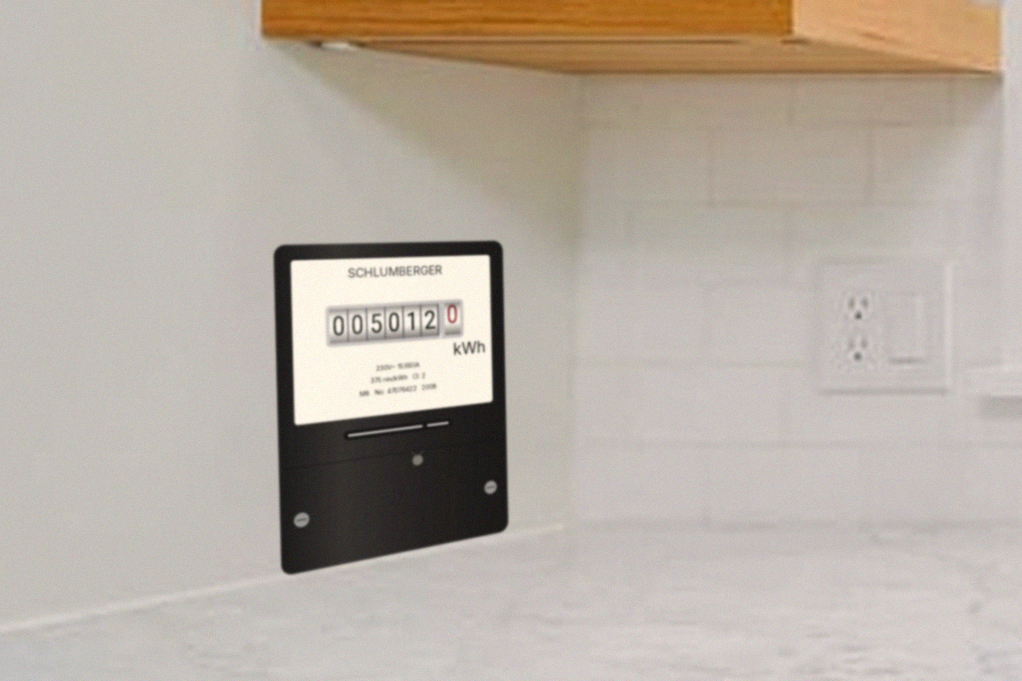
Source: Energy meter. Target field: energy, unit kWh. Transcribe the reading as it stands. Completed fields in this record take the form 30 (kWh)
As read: 5012.0 (kWh)
